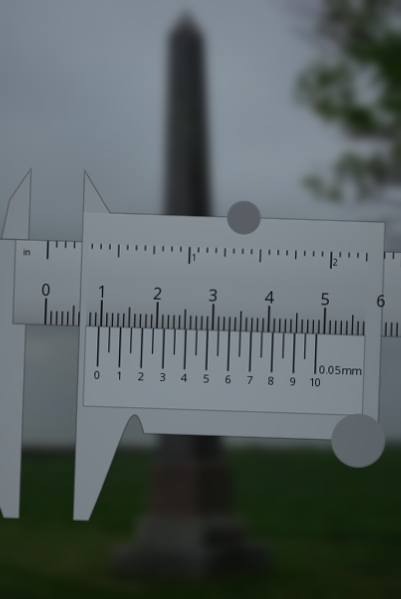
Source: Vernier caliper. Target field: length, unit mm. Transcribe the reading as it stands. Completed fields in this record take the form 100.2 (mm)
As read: 9.6 (mm)
